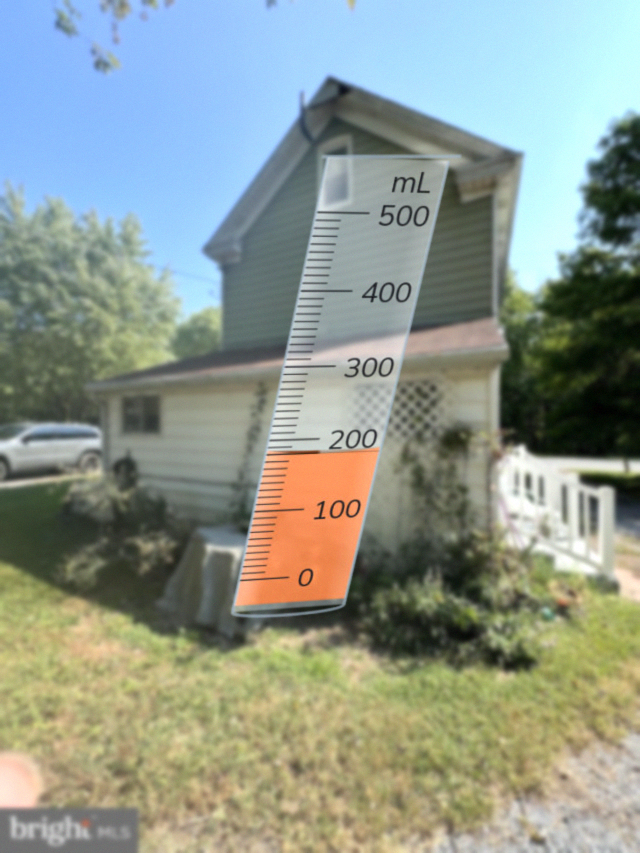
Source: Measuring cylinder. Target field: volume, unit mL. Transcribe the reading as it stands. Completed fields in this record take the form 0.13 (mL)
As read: 180 (mL)
